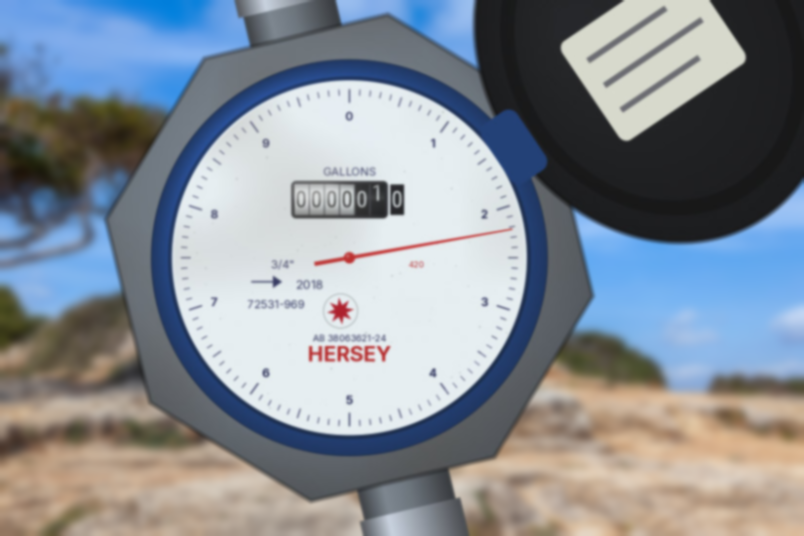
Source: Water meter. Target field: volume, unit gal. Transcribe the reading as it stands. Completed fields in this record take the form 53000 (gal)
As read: 12.2 (gal)
